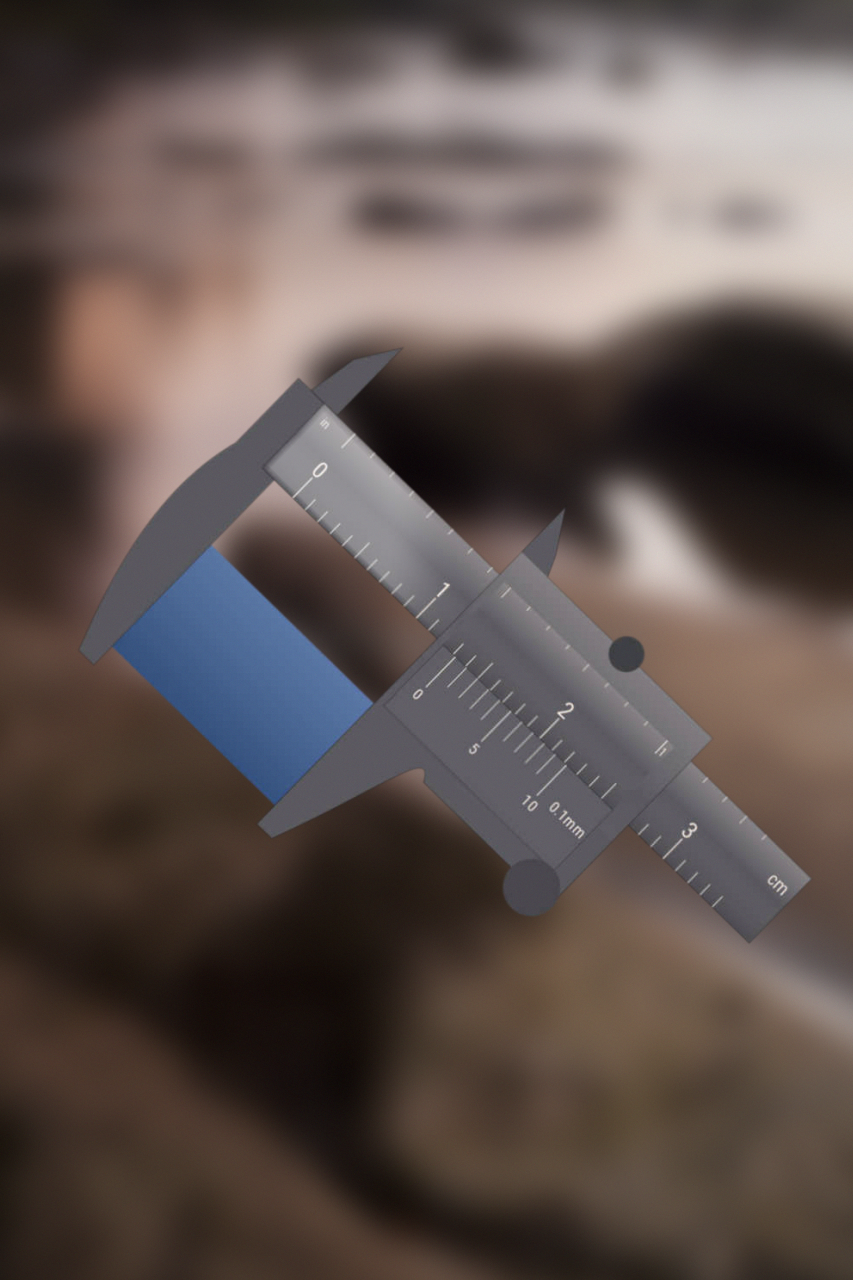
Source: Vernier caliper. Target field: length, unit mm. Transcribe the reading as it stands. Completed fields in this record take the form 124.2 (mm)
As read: 13.2 (mm)
